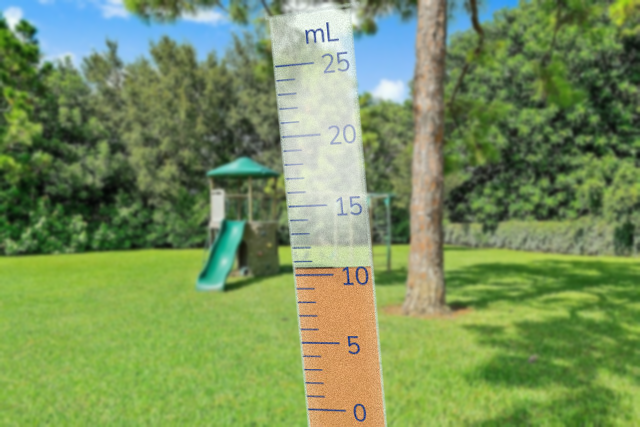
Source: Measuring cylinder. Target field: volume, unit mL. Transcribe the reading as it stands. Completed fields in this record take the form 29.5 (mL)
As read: 10.5 (mL)
